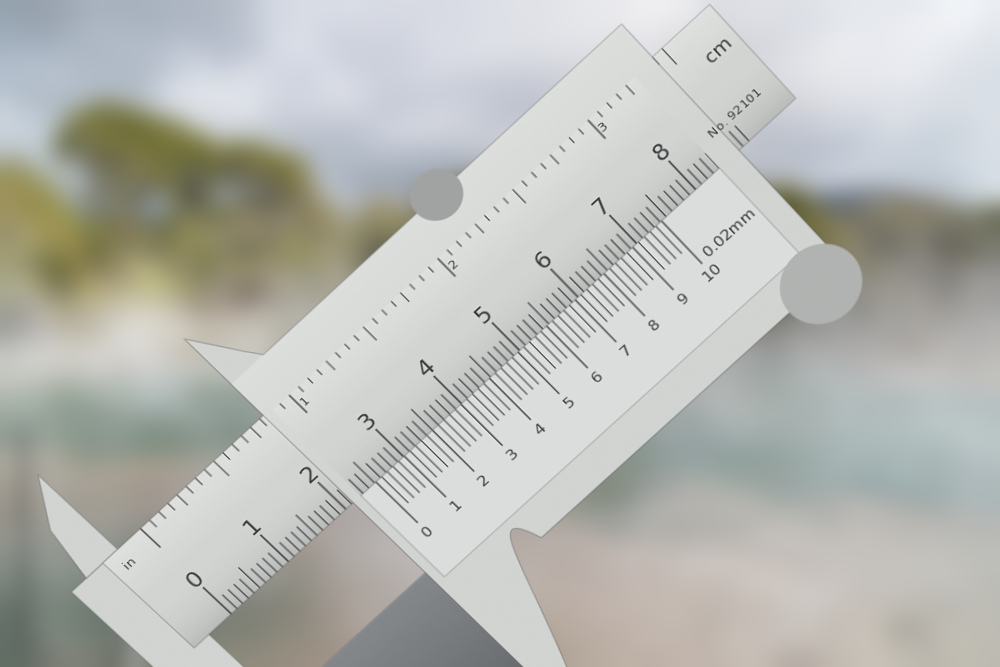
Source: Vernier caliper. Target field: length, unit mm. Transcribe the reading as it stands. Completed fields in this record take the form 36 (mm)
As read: 25.2 (mm)
